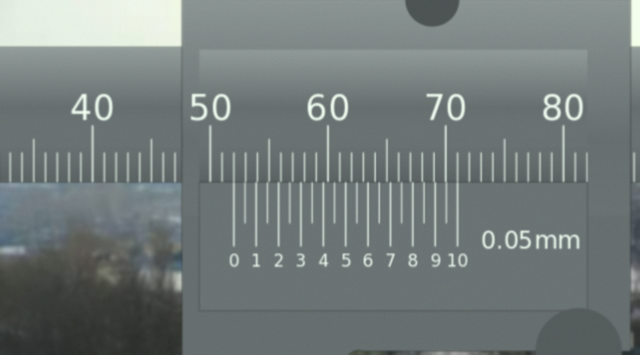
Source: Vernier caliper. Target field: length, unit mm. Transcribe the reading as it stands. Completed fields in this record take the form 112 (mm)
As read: 52.0 (mm)
